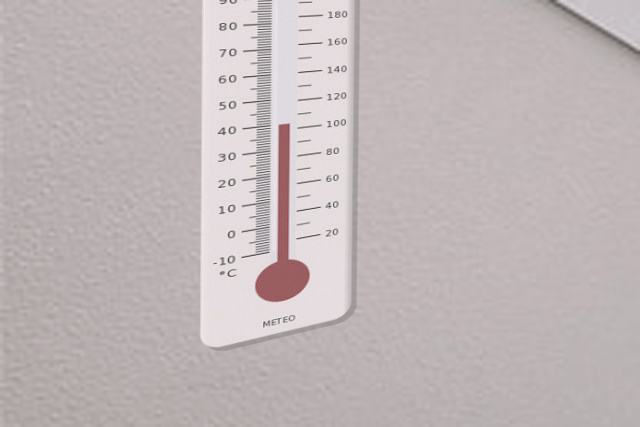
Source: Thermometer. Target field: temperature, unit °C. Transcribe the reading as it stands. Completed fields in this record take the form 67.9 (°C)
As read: 40 (°C)
